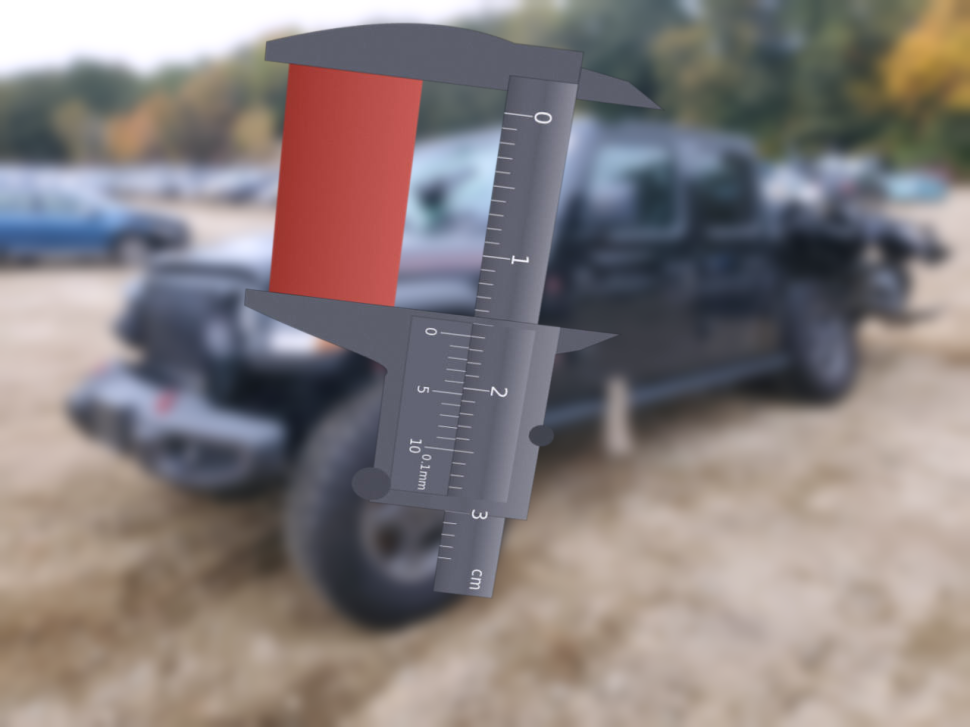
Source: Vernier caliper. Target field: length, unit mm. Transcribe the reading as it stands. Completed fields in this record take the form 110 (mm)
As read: 16.0 (mm)
